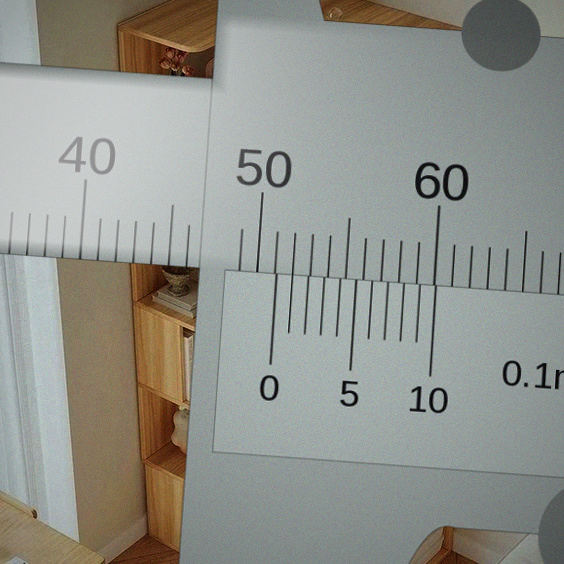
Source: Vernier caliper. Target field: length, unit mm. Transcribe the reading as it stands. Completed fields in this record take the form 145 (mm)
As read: 51.1 (mm)
